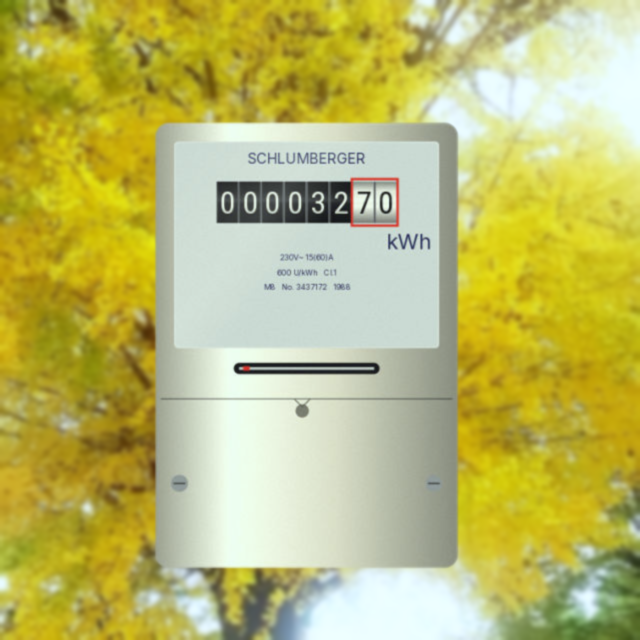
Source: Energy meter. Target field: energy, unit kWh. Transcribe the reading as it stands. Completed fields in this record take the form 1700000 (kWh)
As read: 32.70 (kWh)
